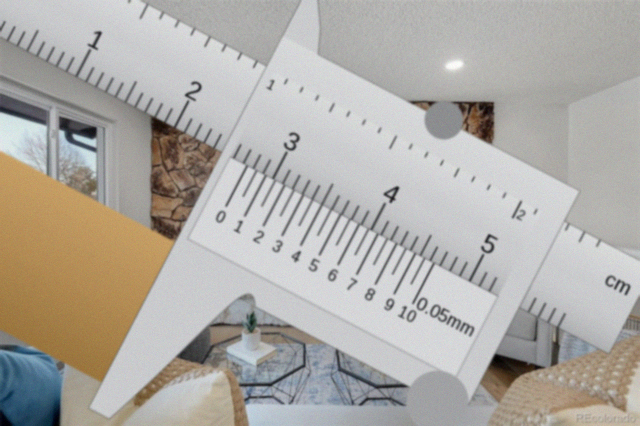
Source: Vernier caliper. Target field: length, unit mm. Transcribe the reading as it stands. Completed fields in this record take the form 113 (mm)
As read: 27.4 (mm)
